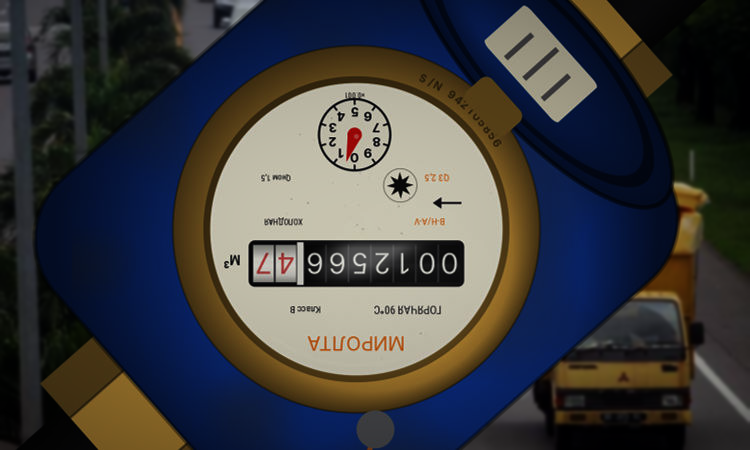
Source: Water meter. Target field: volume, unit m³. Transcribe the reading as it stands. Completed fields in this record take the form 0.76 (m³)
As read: 12566.470 (m³)
